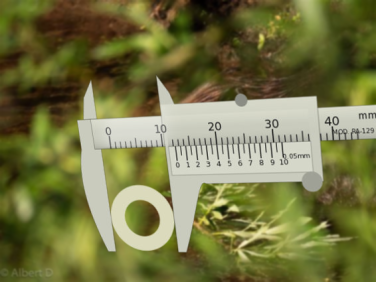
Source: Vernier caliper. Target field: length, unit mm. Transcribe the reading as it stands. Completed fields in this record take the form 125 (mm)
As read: 12.4 (mm)
